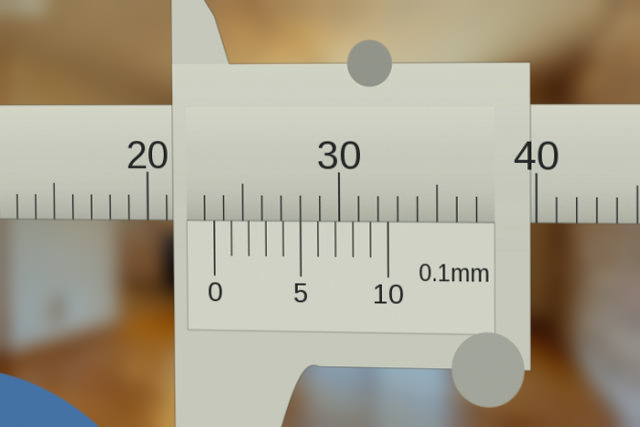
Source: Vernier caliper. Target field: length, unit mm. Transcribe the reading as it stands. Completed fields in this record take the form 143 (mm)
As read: 23.5 (mm)
